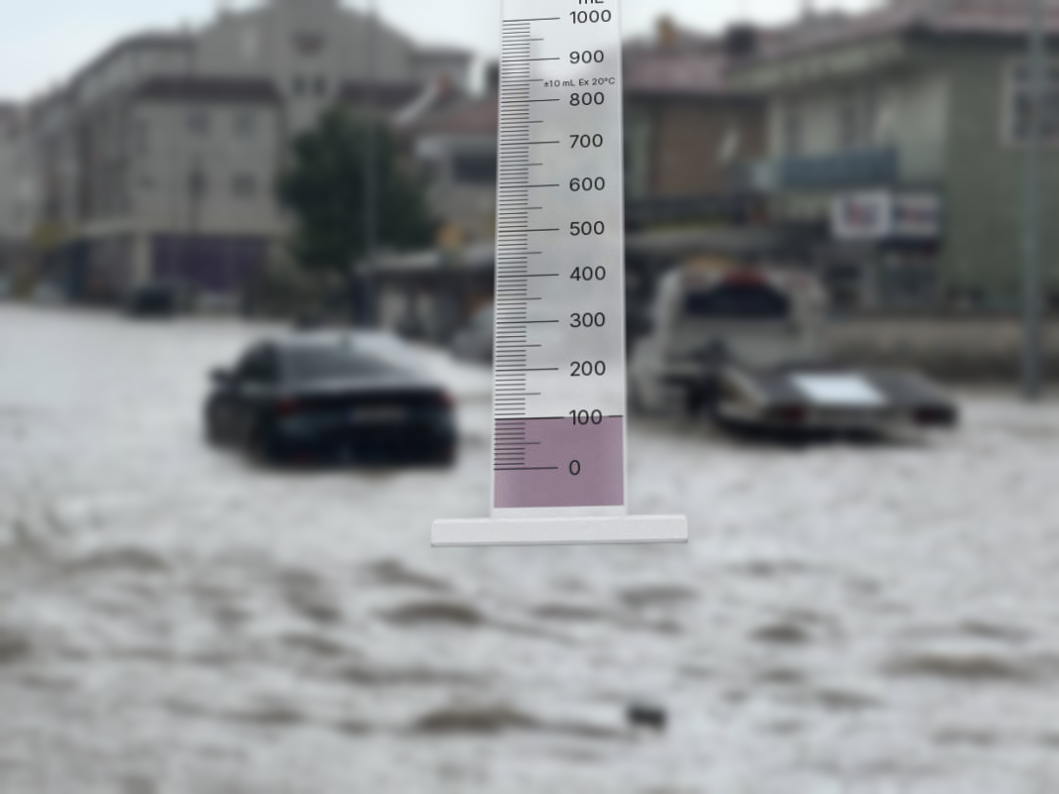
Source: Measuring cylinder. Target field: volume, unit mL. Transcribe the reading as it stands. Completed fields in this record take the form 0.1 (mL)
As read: 100 (mL)
